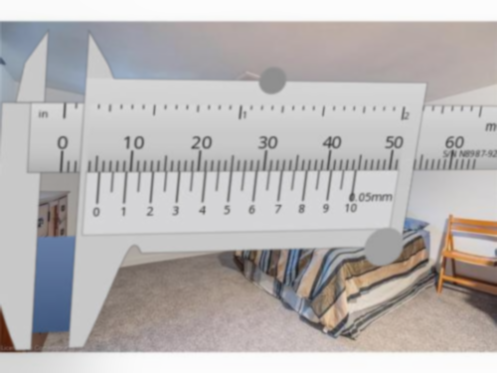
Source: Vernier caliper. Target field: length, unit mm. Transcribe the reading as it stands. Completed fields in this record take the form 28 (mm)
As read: 5.5 (mm)
